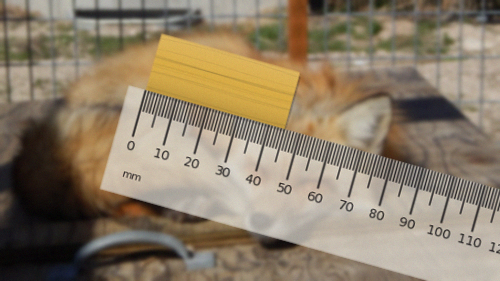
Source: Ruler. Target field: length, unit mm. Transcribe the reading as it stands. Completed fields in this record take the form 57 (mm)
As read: 45 (mm)
